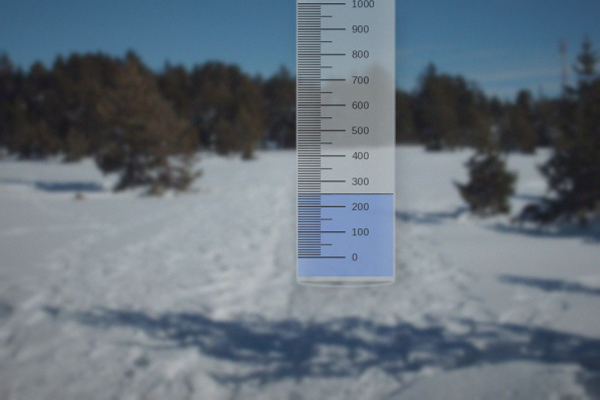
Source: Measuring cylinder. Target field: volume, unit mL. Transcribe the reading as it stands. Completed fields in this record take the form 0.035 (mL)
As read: 250 (mL)
